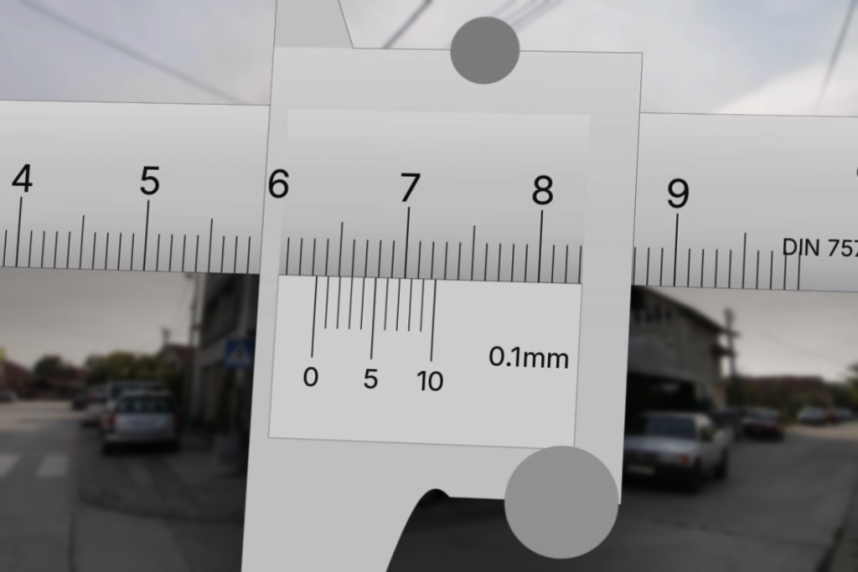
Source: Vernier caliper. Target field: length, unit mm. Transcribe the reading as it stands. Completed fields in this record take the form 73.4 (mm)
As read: 63.3 (mm)
